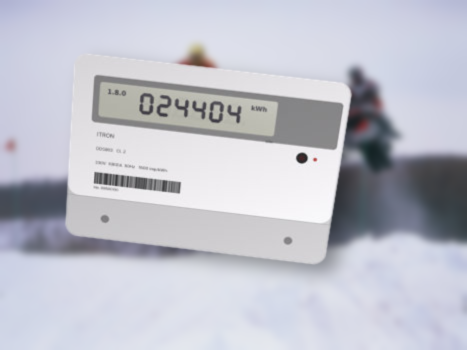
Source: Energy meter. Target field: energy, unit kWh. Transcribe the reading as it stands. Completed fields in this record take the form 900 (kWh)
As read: 24404 (kWh)
